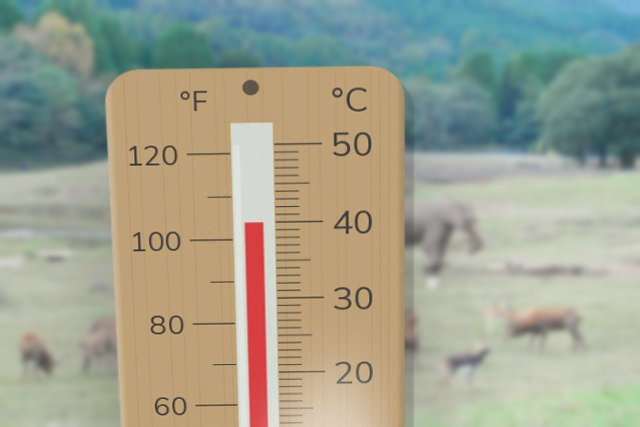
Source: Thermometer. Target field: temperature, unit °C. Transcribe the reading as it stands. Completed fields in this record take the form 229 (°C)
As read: 40 (°C)
